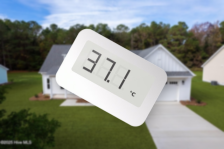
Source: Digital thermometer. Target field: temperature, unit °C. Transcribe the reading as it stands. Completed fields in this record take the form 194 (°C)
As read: 37.1 (°C)
